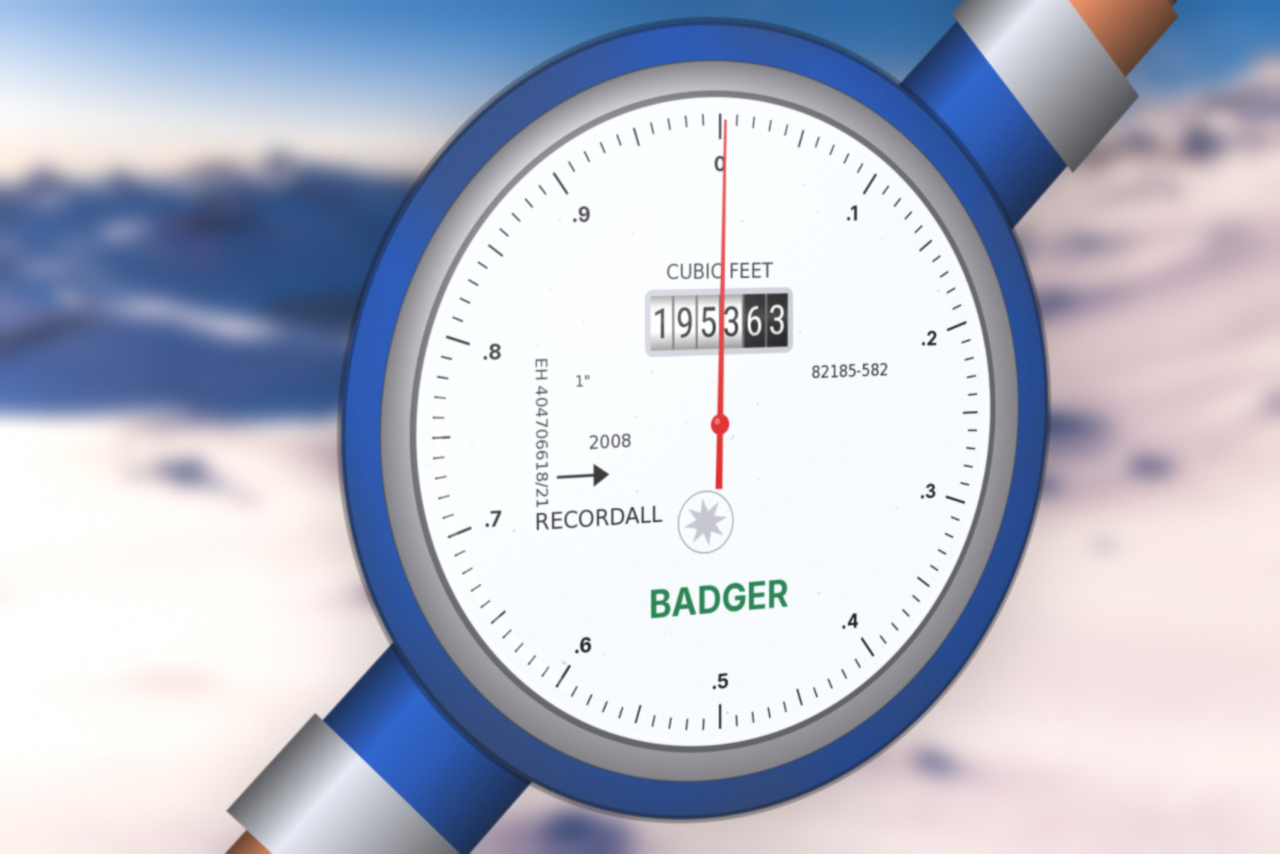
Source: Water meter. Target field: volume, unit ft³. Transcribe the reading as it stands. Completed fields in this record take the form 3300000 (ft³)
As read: 195363.00 (ft³)
